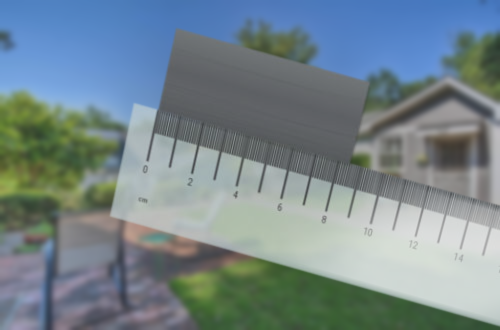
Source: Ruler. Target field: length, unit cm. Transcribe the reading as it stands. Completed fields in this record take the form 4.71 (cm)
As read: 8.5 (cm)
